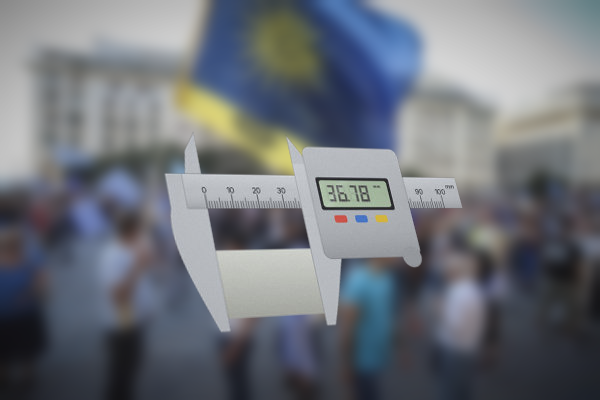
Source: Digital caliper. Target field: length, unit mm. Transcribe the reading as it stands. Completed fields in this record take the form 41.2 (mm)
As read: 36.78 (mm)
